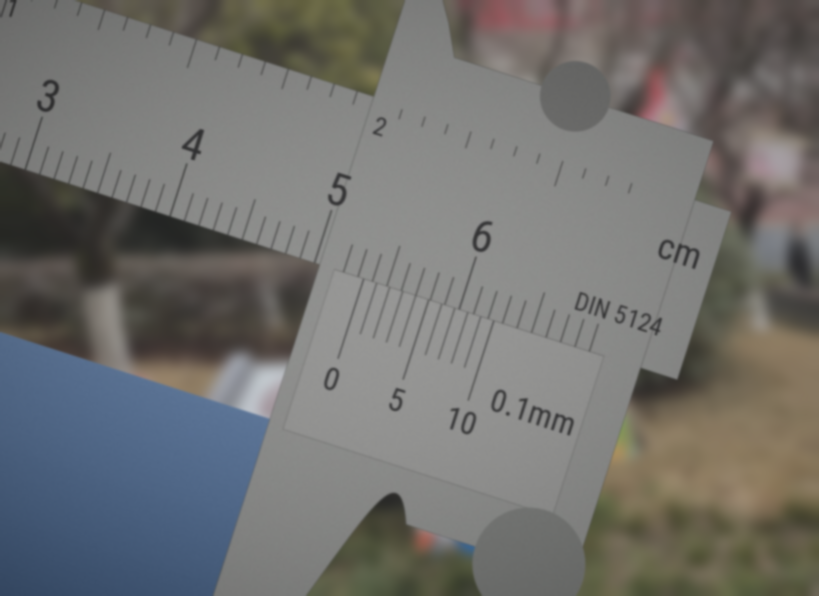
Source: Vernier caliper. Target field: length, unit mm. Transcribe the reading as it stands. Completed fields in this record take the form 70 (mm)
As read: 53.4 (mm)
